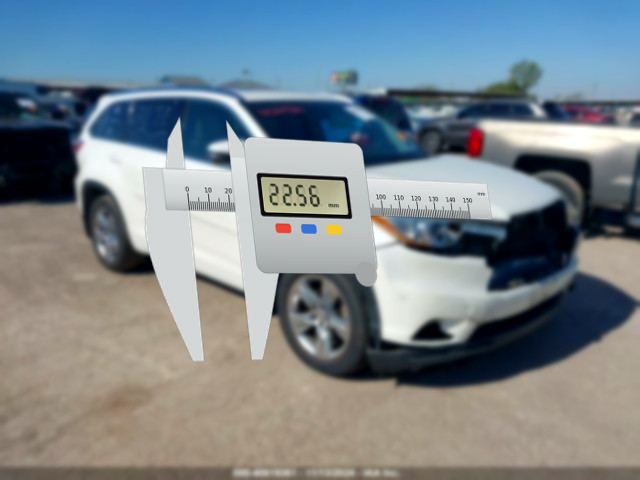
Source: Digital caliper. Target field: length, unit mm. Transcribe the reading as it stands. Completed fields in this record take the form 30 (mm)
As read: 22.56 (mm)
